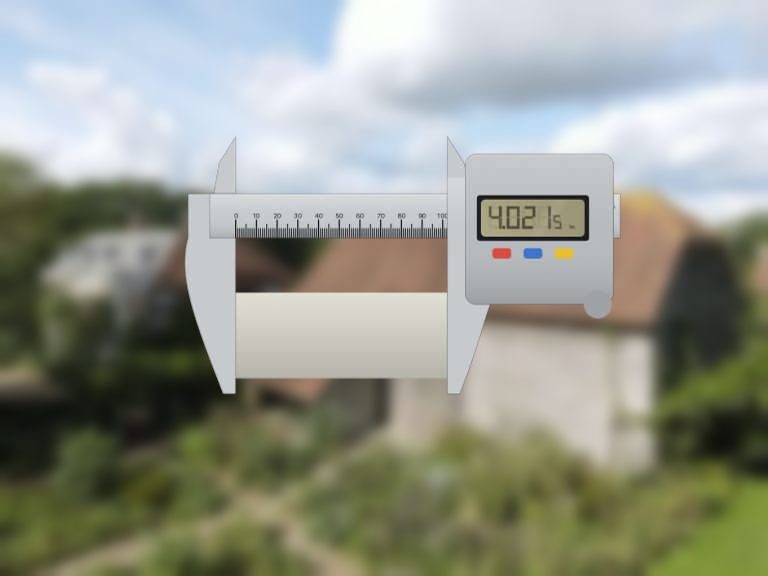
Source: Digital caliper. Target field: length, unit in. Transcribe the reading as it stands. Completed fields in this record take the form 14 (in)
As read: 4.0215 (in)
